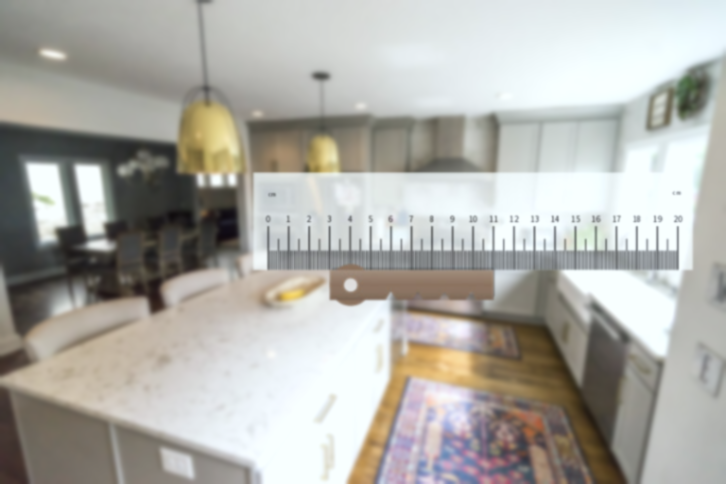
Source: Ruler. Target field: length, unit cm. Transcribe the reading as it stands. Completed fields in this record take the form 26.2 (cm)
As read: 8 (cm)
